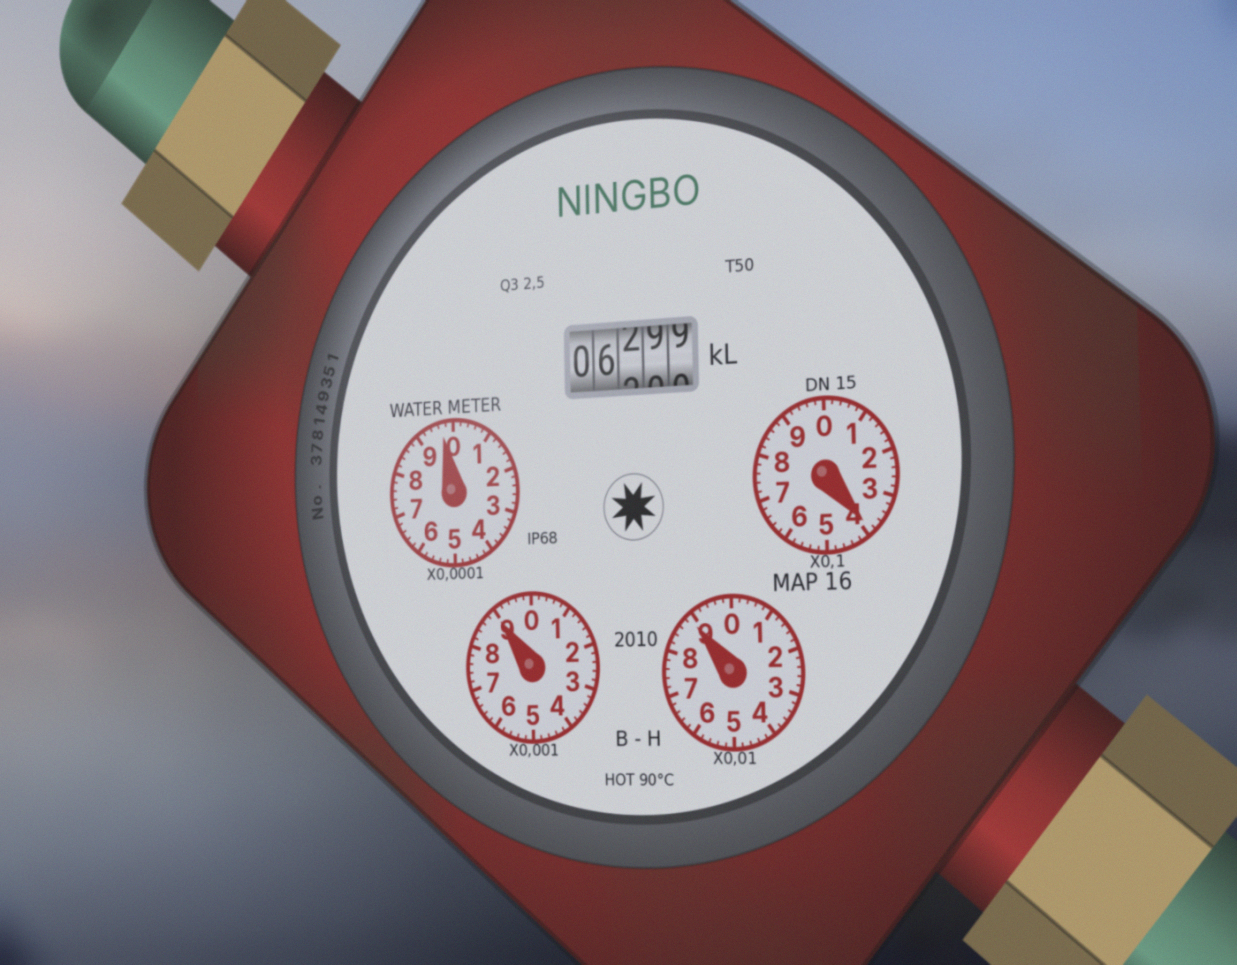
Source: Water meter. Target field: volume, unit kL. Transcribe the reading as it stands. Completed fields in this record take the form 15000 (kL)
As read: 6299.3889 (kL)
